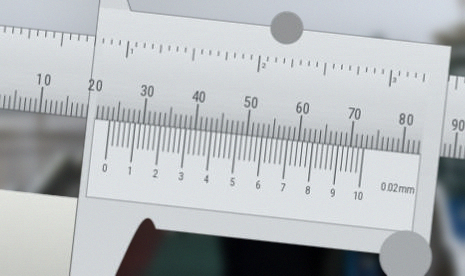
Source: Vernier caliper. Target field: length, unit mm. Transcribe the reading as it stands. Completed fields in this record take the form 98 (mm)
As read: 23.5 (mm)
